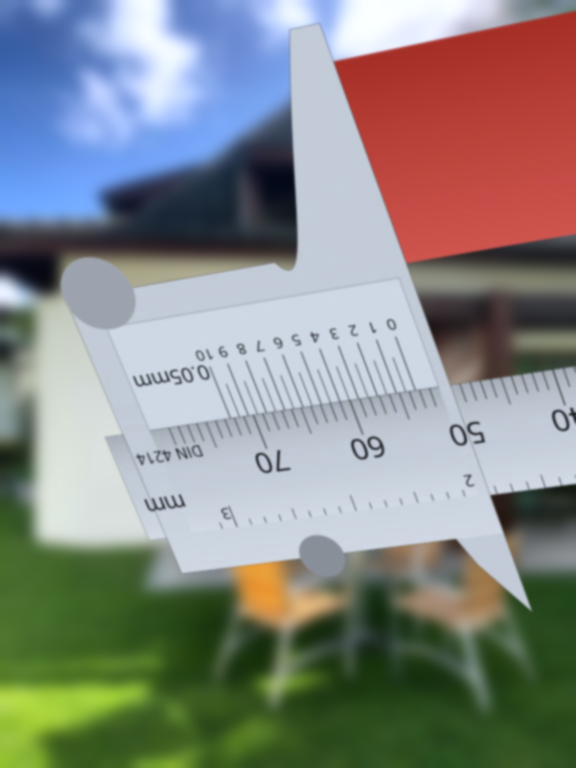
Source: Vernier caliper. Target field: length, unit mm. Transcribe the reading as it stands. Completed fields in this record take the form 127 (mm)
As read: 53.4 (mm)
